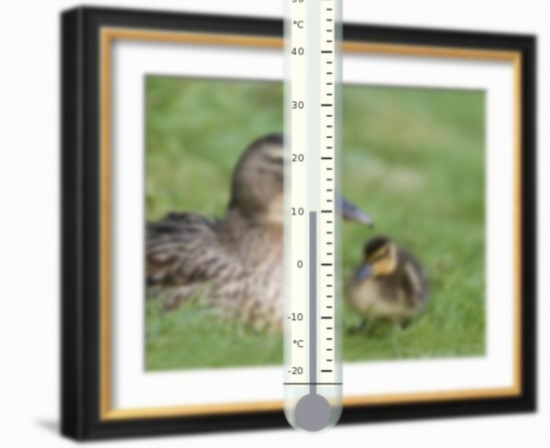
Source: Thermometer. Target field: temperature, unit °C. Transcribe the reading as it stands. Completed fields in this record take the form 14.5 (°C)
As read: 10 (°C)
